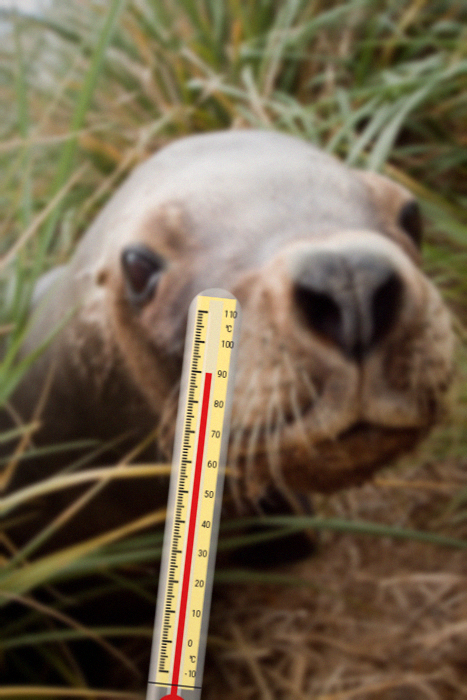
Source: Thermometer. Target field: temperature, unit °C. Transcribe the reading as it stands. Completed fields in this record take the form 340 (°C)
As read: 90 (°C)
